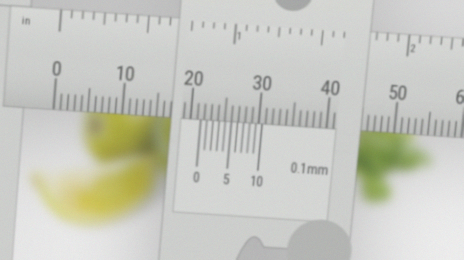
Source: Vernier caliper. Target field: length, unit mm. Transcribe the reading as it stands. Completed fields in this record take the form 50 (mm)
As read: 21.5 (mm)
